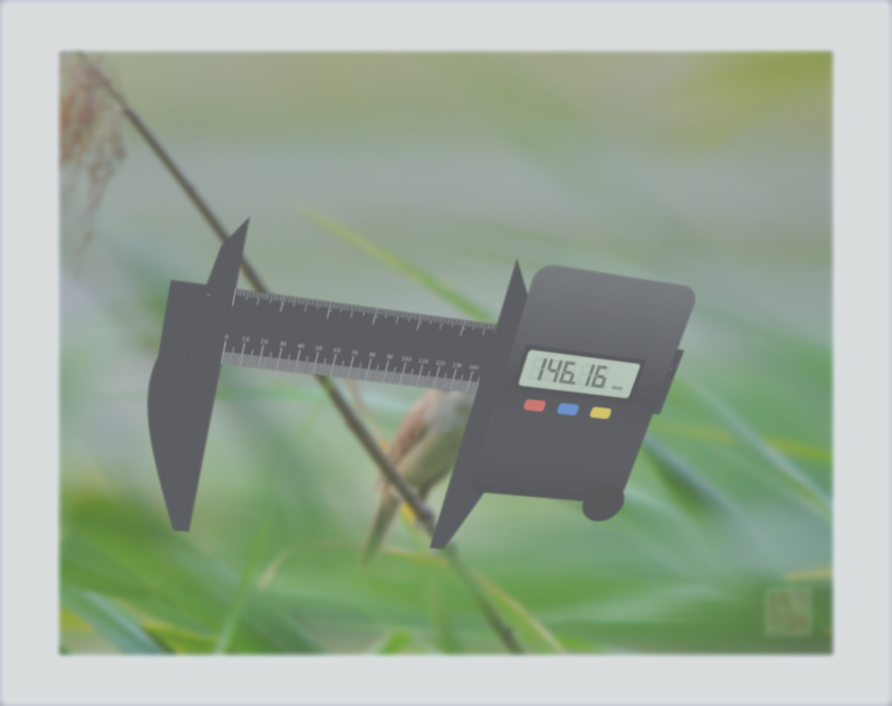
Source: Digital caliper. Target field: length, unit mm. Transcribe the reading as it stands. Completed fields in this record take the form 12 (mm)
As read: 146.16 (mm)
